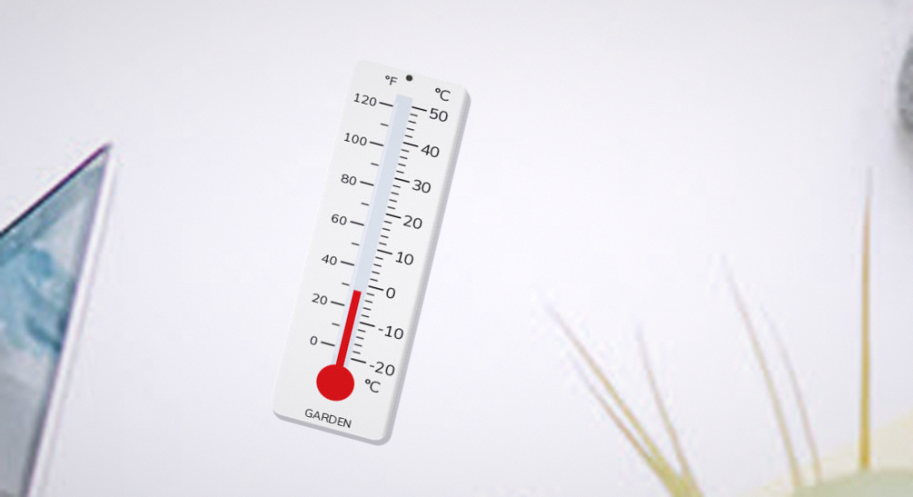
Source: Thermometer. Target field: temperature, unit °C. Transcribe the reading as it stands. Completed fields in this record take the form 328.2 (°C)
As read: -2 (°C)
